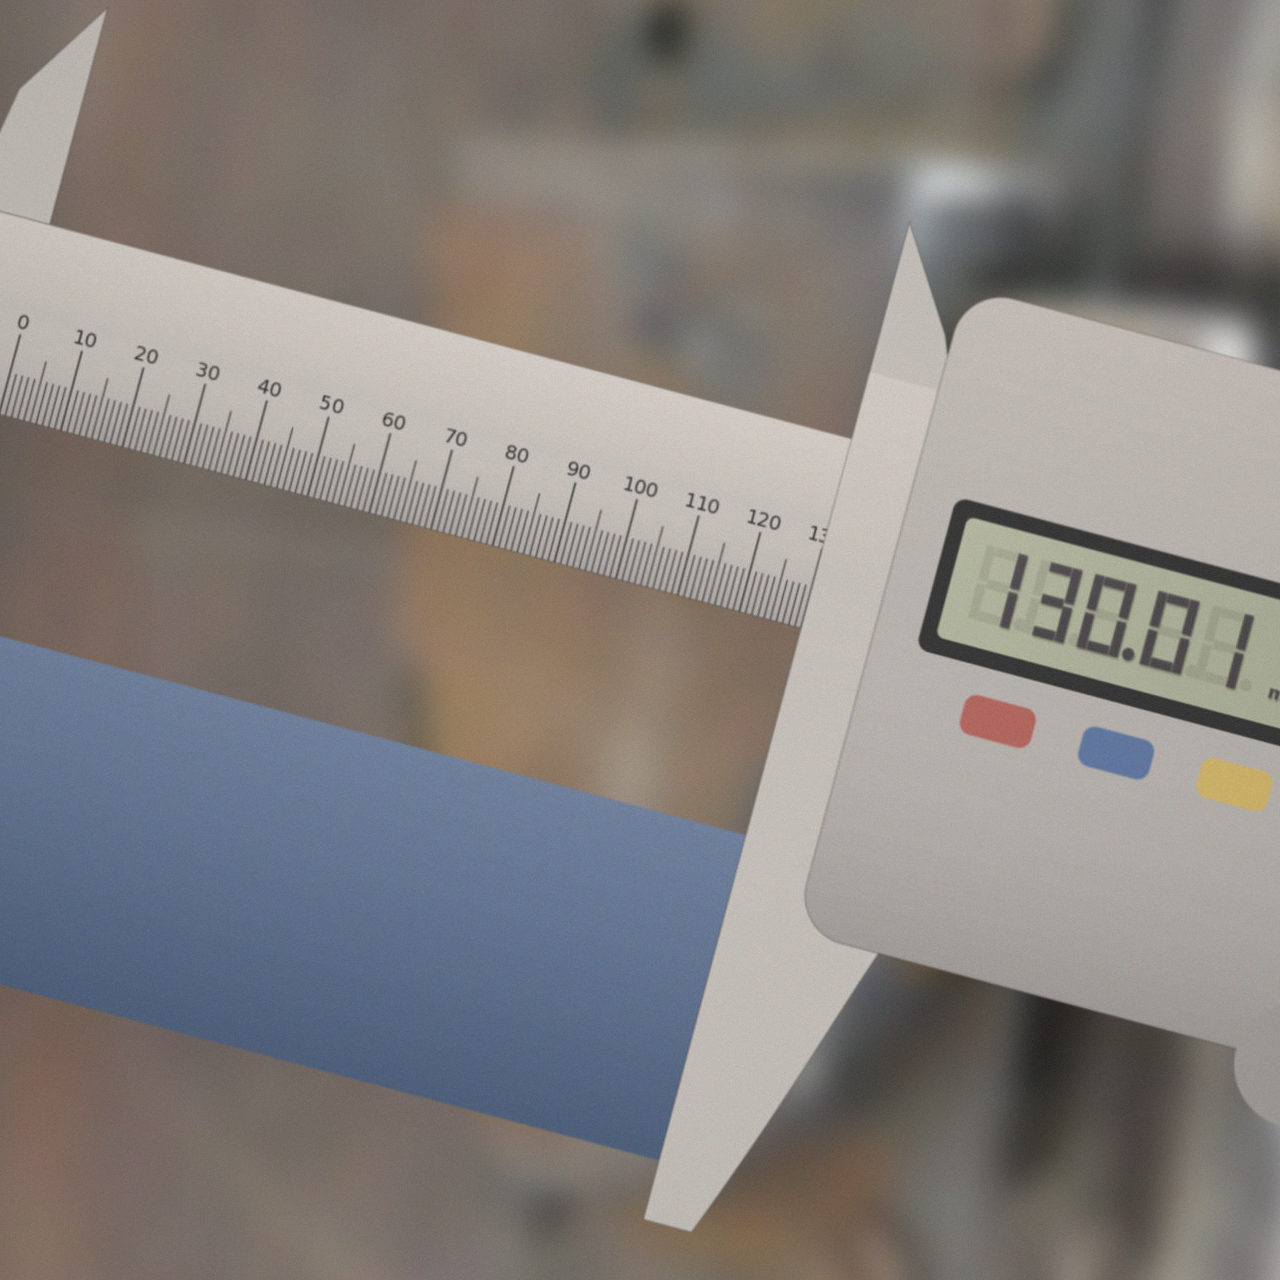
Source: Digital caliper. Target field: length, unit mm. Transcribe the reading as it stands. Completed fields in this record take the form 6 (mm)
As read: 130.01 (mm)
